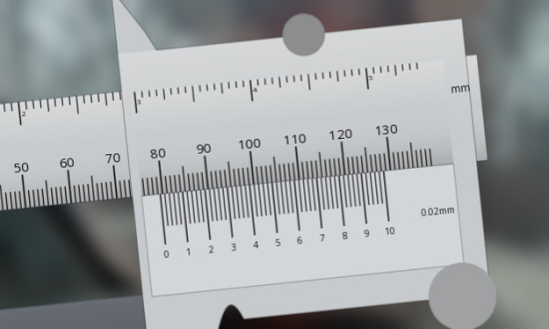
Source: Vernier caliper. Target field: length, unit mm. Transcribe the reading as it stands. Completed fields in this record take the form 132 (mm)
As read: 79.5 (mm)
